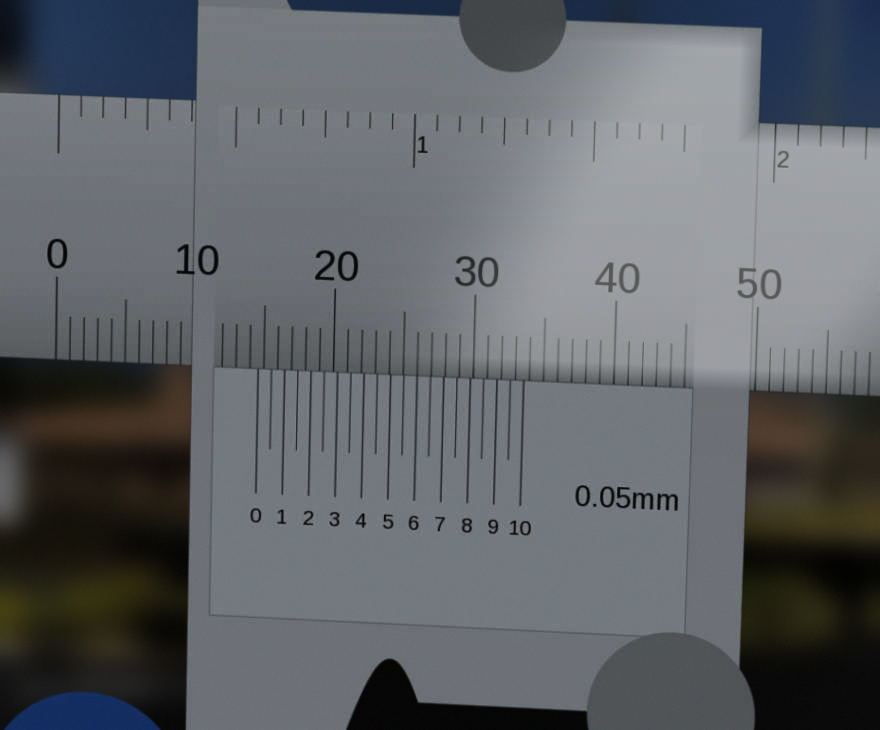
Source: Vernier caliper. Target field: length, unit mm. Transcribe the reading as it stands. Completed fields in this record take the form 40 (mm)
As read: 14.6 (mm)
